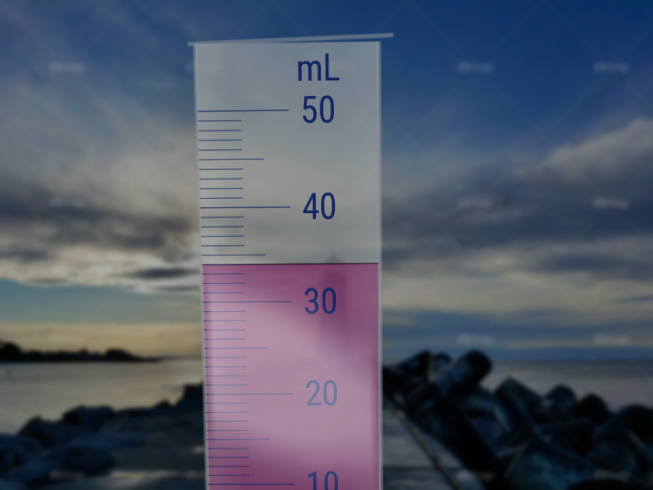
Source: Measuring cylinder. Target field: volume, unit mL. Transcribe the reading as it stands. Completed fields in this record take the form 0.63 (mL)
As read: 34 (mL)
